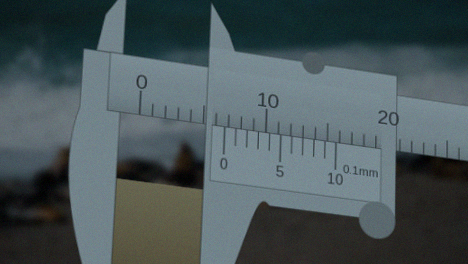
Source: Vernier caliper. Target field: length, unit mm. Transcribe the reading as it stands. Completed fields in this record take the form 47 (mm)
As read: 6.7 (mm)
